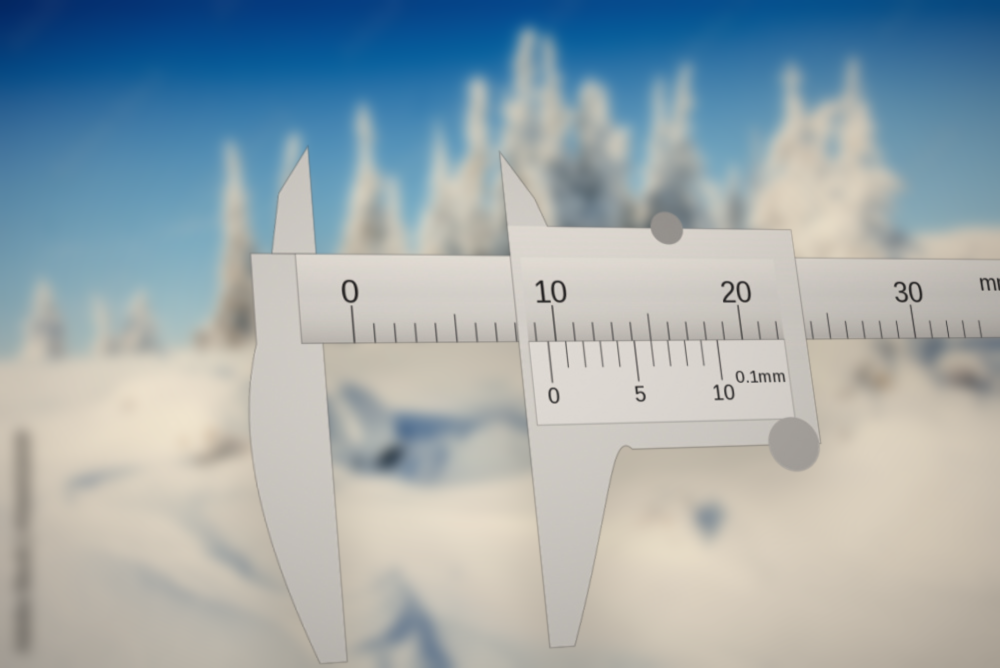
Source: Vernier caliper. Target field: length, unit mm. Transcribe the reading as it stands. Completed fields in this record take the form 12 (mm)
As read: 9.6 (mm)
